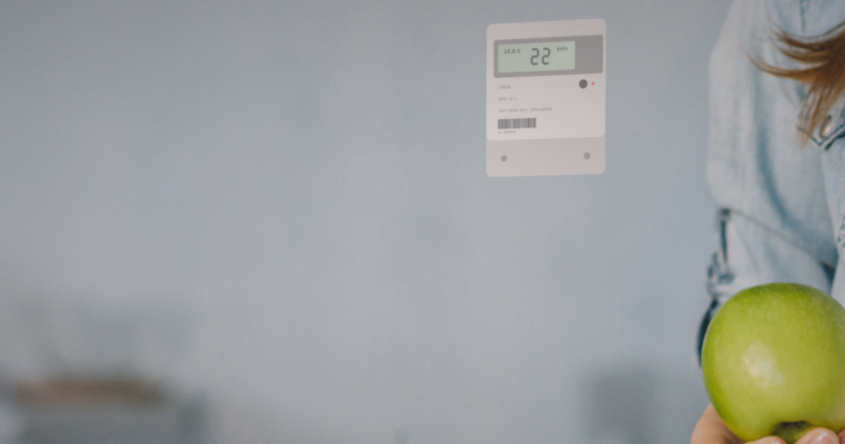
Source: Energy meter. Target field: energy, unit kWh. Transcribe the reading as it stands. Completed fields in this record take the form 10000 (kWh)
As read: 22 (kWh)
